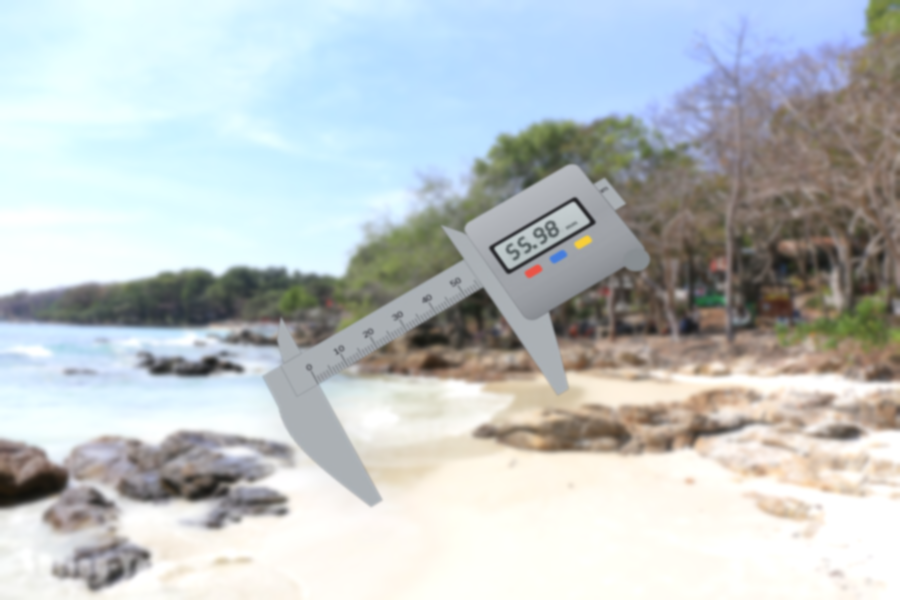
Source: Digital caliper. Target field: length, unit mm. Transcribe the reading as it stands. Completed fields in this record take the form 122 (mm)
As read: 55.98 (mm)
